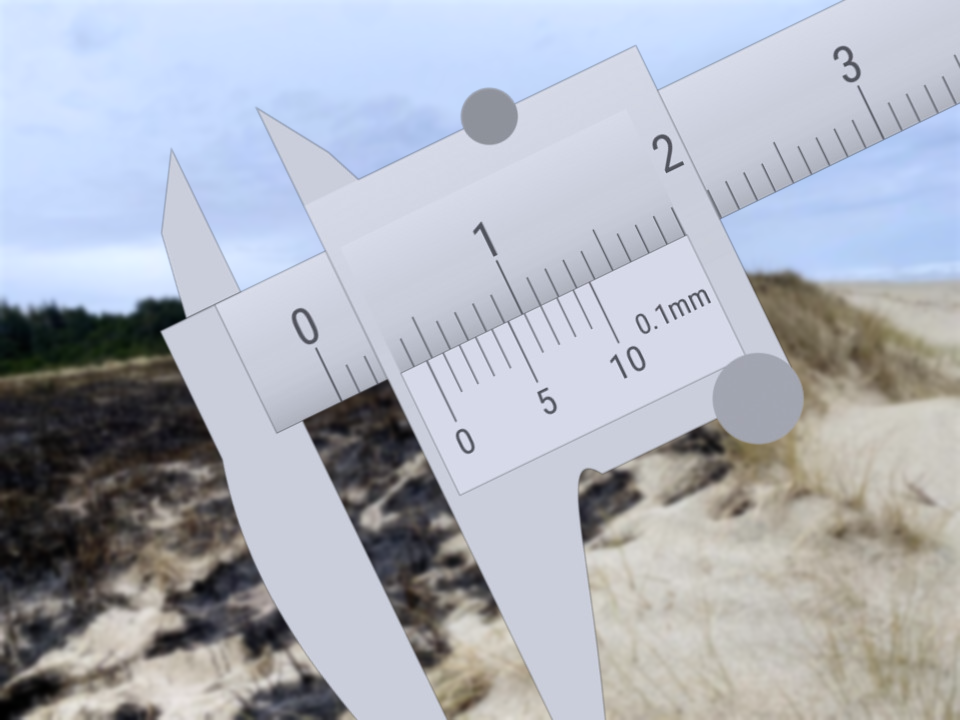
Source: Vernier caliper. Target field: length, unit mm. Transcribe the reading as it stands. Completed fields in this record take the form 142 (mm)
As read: 4.7 (mm)
